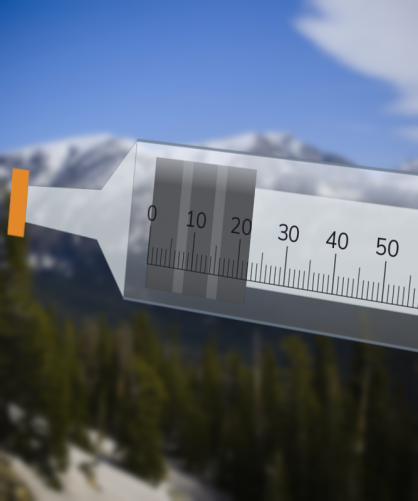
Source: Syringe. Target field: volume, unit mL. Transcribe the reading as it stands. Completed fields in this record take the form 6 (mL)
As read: 0 (mL)
